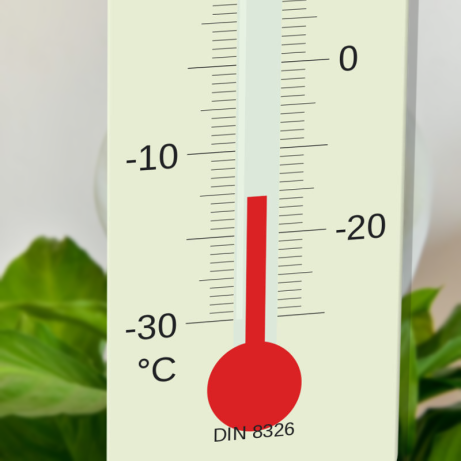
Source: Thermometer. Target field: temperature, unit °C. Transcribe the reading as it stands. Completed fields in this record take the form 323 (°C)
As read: -15.5 (°C)
